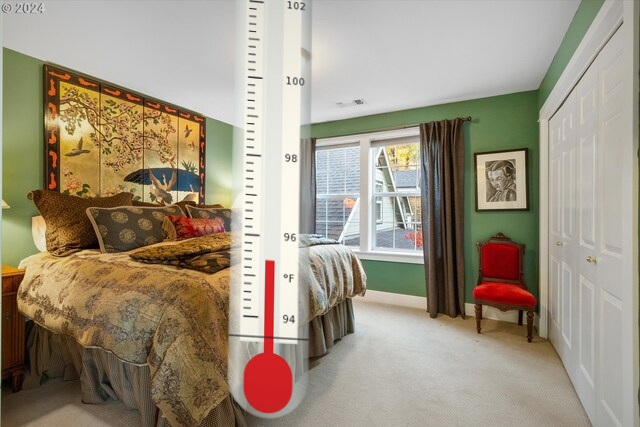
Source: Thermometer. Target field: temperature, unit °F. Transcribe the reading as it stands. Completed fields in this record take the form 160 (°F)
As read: 95.4 (°F)
